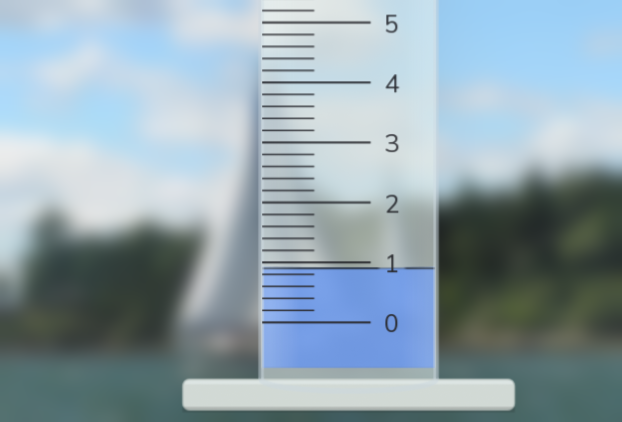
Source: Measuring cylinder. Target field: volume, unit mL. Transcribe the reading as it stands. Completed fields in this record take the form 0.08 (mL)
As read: 0.9 (mL)
